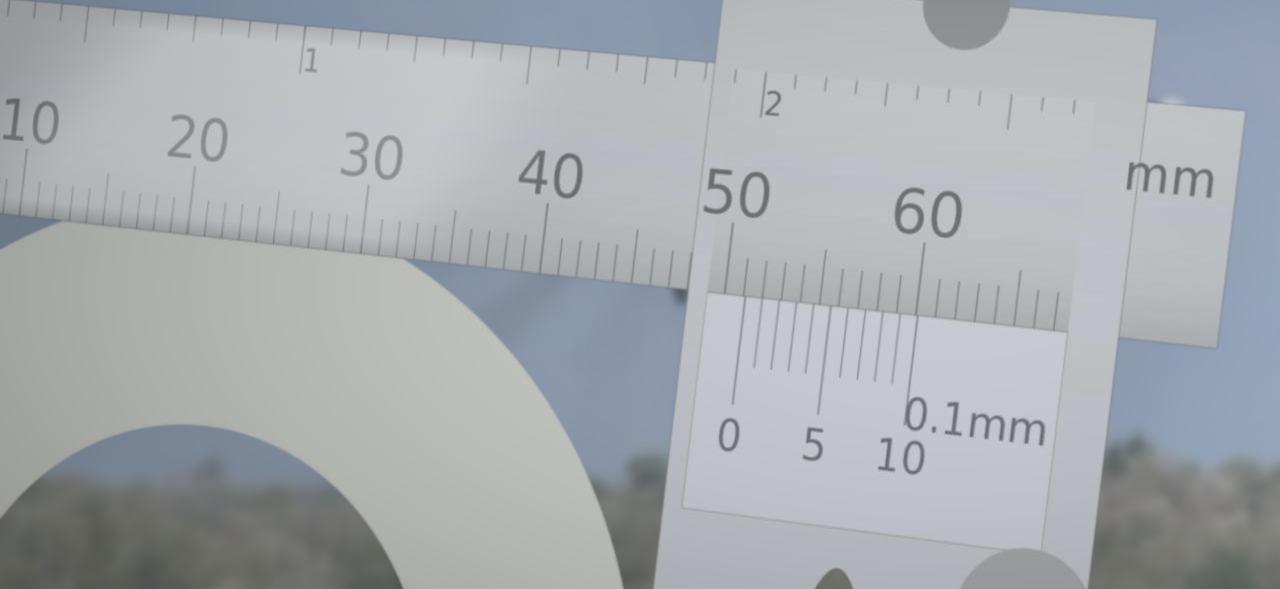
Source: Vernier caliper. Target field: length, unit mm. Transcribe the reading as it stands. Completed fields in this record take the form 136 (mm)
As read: 51.1 (mm)
